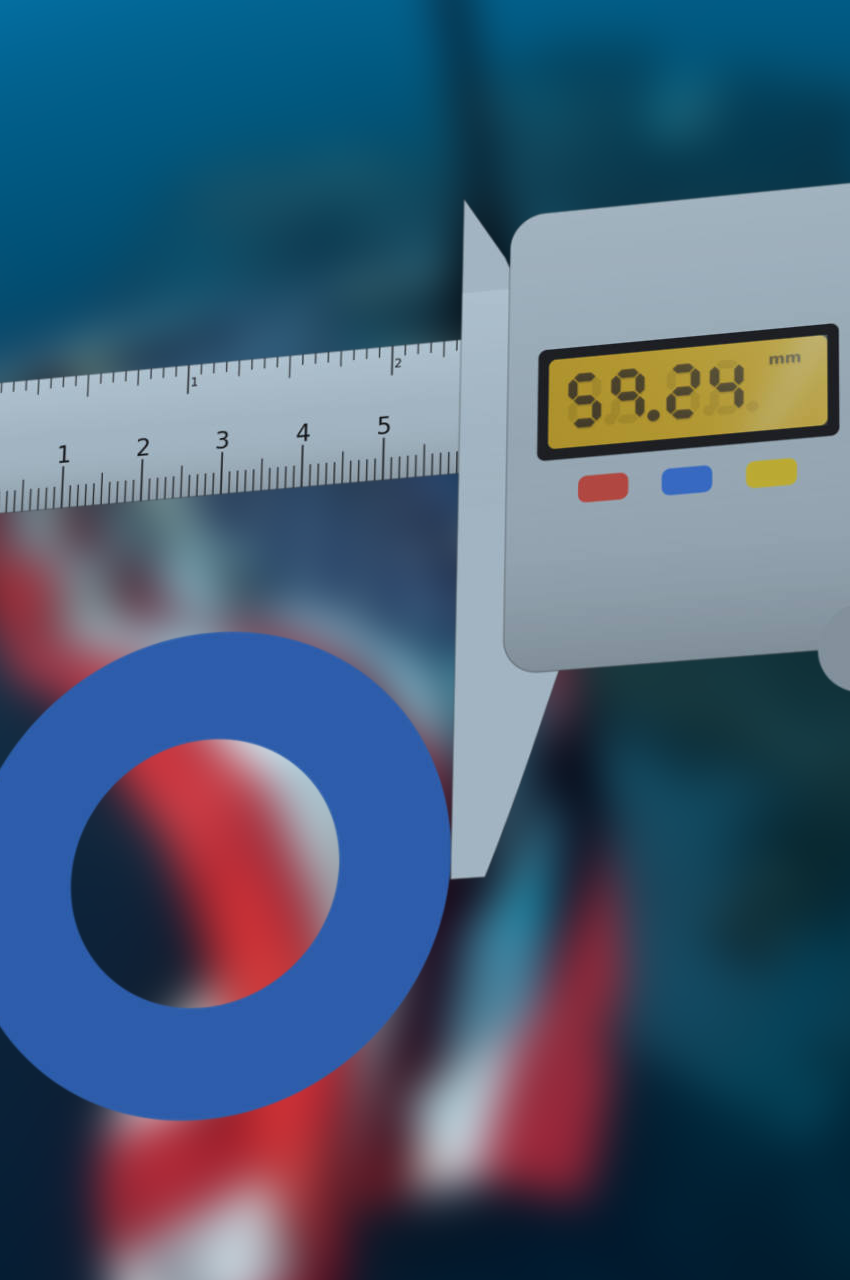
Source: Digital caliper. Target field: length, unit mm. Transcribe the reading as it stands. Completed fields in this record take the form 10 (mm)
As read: 59.24 (mm)
